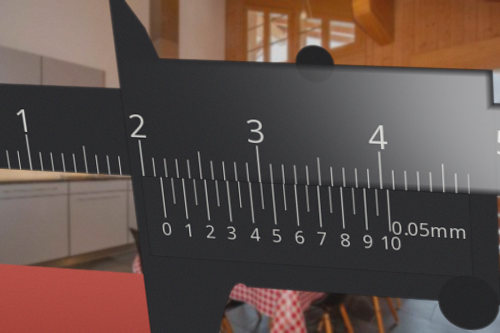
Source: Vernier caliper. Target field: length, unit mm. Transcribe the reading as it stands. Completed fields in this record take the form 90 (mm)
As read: 21.5 (mm)
